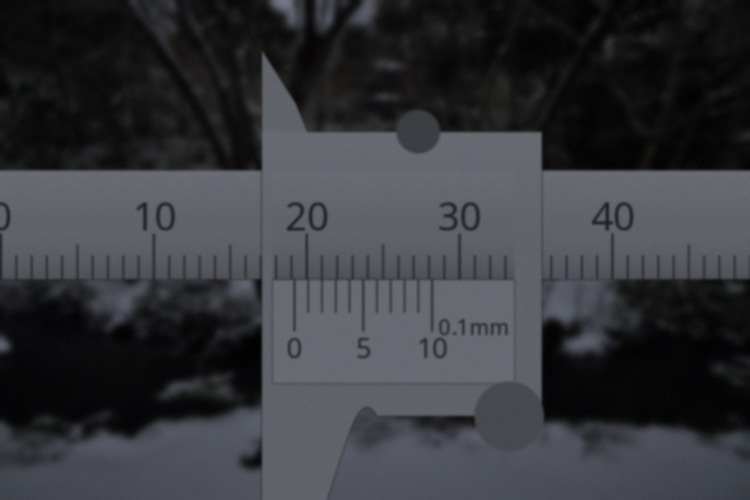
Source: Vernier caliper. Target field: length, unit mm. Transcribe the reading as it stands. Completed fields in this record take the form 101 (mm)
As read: 19.2 (mm)
